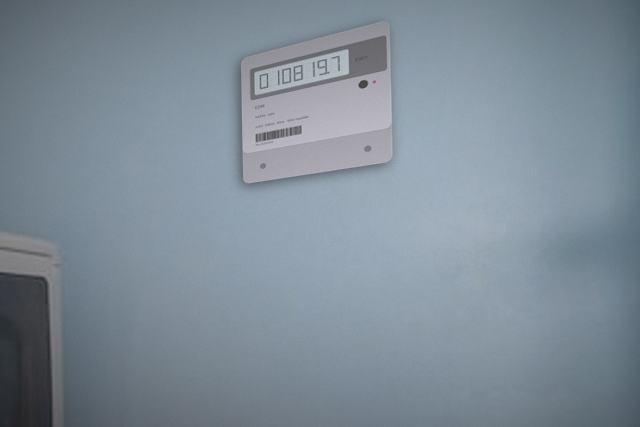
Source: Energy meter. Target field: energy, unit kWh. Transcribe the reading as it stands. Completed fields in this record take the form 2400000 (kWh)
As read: 10819.7 (kWh)
